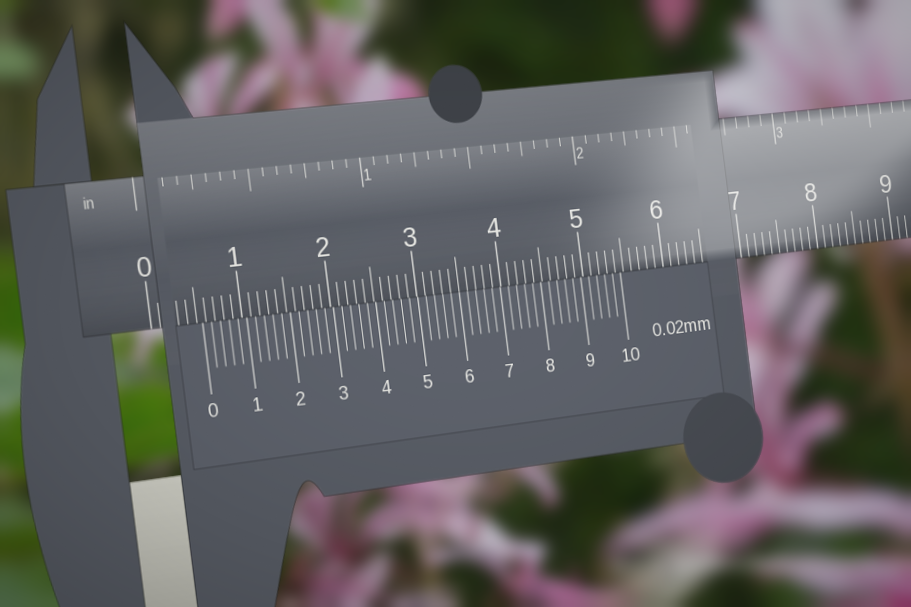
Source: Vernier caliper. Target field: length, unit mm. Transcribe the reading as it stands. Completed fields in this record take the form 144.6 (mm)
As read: 5.6 (mm)
